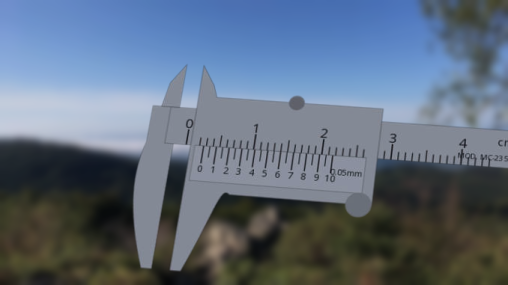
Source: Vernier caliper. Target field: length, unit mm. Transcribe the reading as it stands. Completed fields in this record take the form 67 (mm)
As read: 2.6 (mm)
